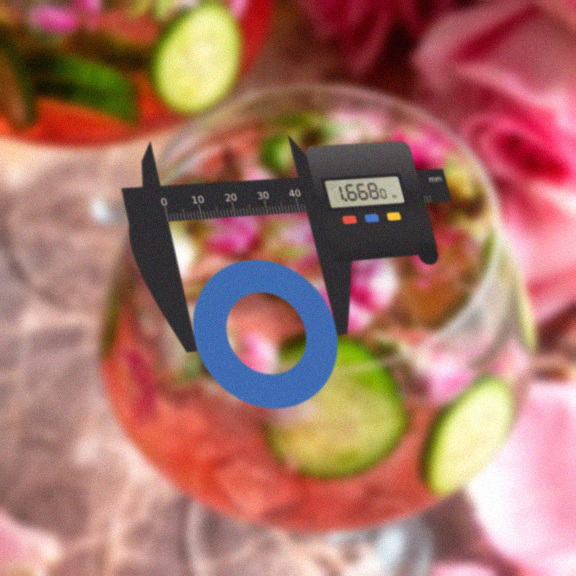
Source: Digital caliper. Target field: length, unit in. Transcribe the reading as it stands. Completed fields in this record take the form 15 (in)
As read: 1.6680 (in)
